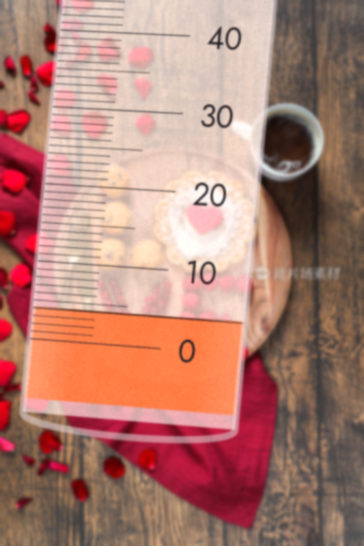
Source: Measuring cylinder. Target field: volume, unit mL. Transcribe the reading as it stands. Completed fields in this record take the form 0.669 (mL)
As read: 4 (mL)
